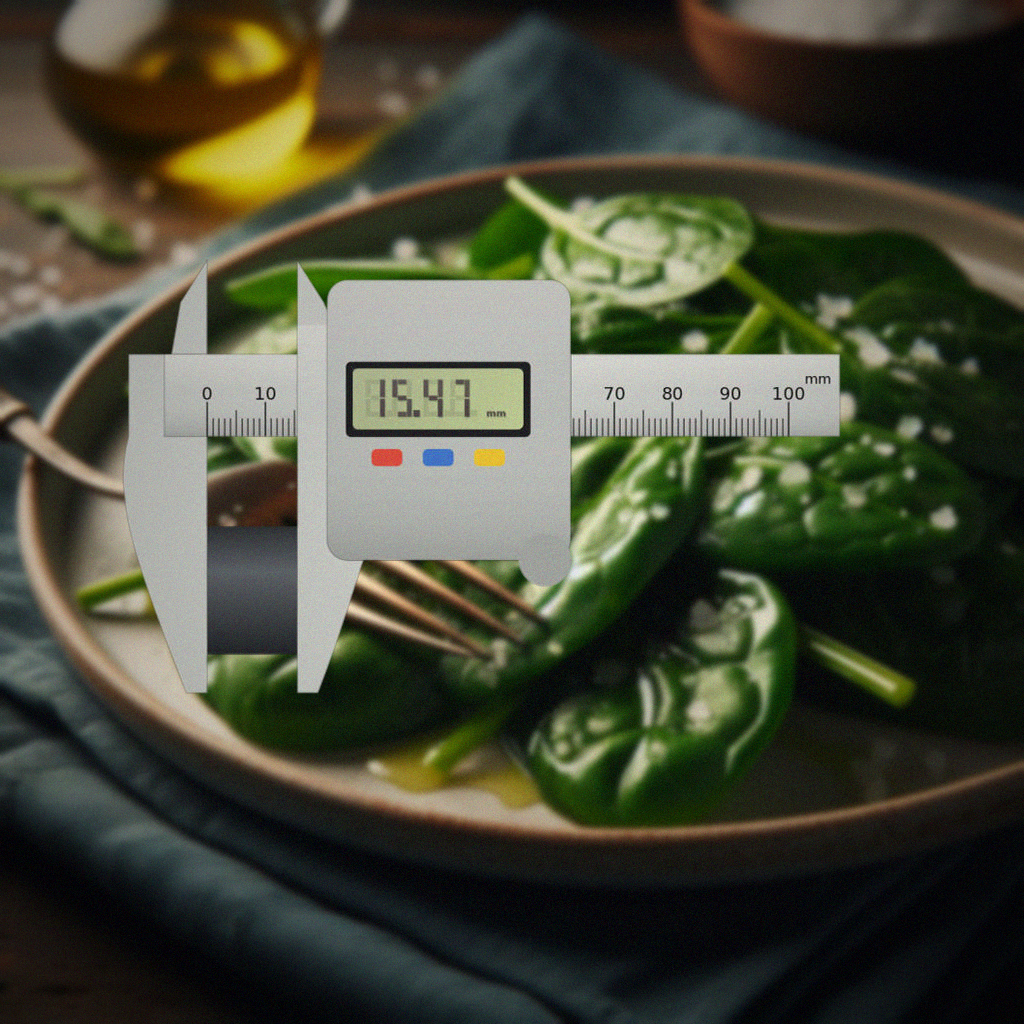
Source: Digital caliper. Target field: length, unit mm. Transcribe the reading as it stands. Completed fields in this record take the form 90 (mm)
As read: 15.47 (mm)
